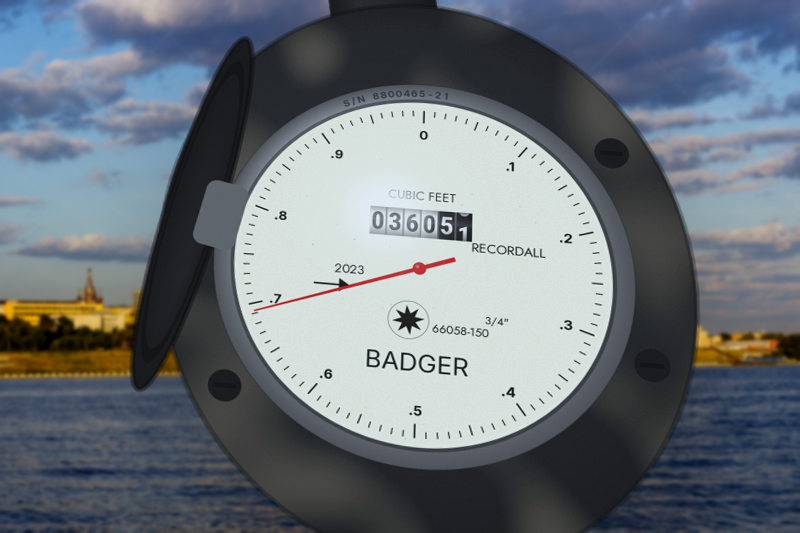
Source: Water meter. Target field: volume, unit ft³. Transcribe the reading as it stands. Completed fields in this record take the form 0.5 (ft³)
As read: 36050.69 (ft³)
